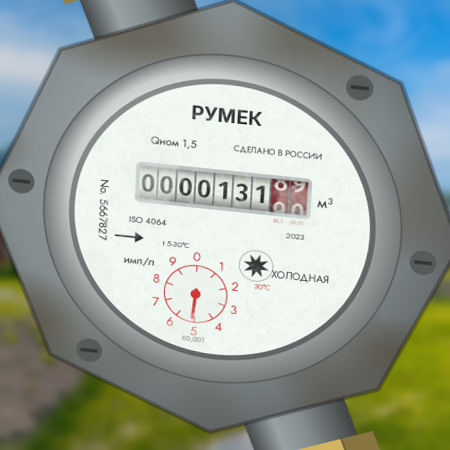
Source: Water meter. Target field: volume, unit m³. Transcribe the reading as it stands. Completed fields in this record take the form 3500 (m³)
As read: 131.895 (m³)
